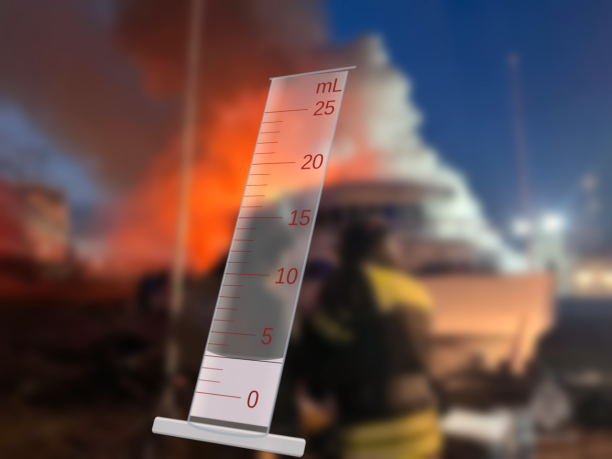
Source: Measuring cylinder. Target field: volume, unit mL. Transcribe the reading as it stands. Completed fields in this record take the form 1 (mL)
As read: 3 (mL)
